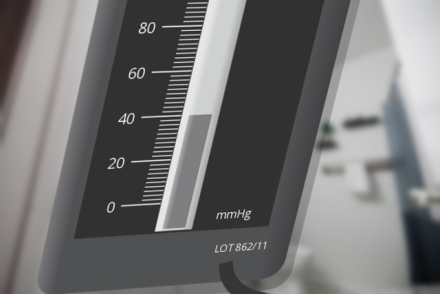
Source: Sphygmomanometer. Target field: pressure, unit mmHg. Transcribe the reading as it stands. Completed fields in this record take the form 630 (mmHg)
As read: 40 (mmHg)
